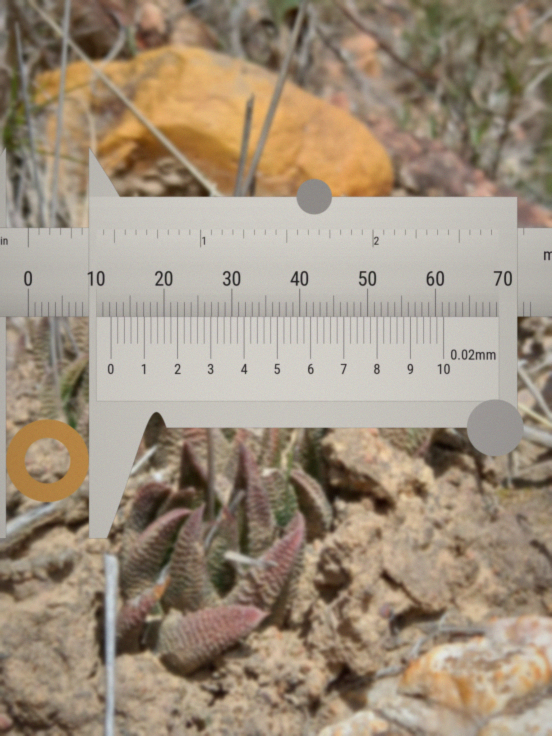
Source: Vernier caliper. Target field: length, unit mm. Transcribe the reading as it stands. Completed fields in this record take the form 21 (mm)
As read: 12.2 (mm)
